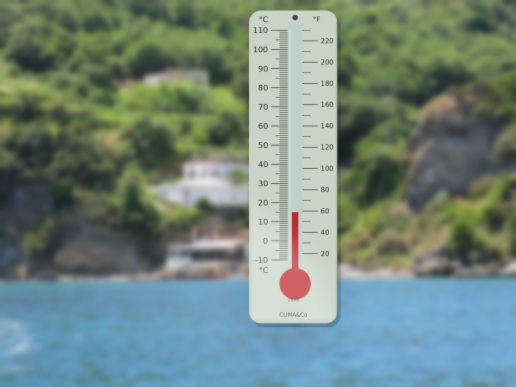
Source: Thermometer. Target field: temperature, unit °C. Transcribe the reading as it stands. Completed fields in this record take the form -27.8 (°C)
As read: 15 (°C)
